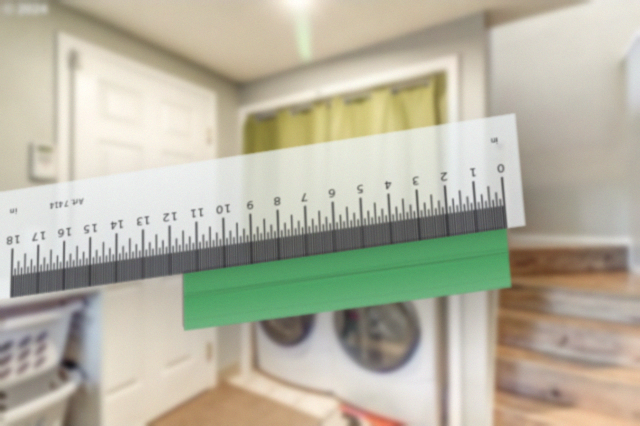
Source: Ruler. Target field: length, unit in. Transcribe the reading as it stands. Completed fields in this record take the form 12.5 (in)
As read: 11.5 (in)
